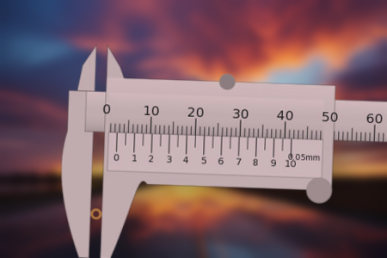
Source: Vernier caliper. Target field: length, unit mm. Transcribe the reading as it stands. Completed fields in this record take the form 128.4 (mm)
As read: 2.5 (mm)
